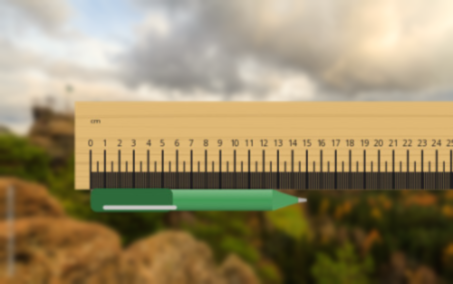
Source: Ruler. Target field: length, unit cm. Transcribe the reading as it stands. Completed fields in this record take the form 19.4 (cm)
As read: 15 (cm)
